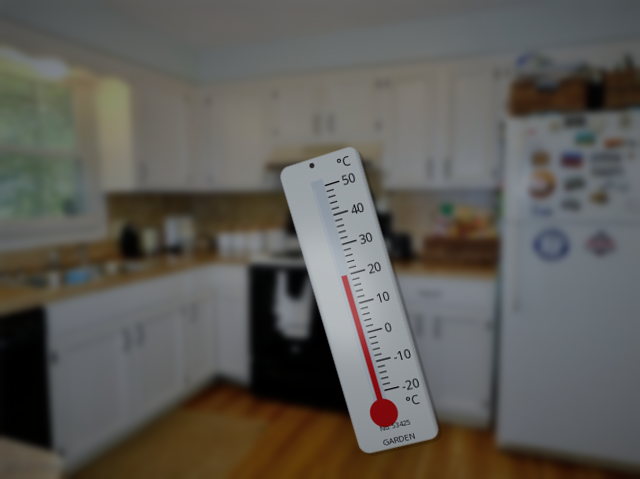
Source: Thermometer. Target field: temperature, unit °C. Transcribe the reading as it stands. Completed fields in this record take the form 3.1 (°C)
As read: 20 (°C)
